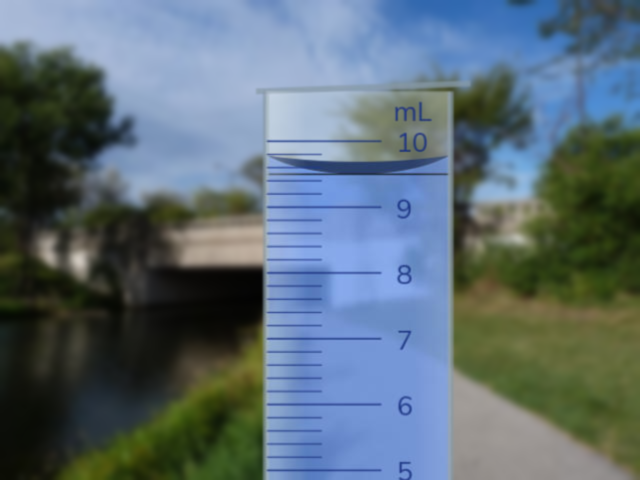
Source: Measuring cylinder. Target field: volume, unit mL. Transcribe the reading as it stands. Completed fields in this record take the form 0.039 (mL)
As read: 9.5 (mL)
